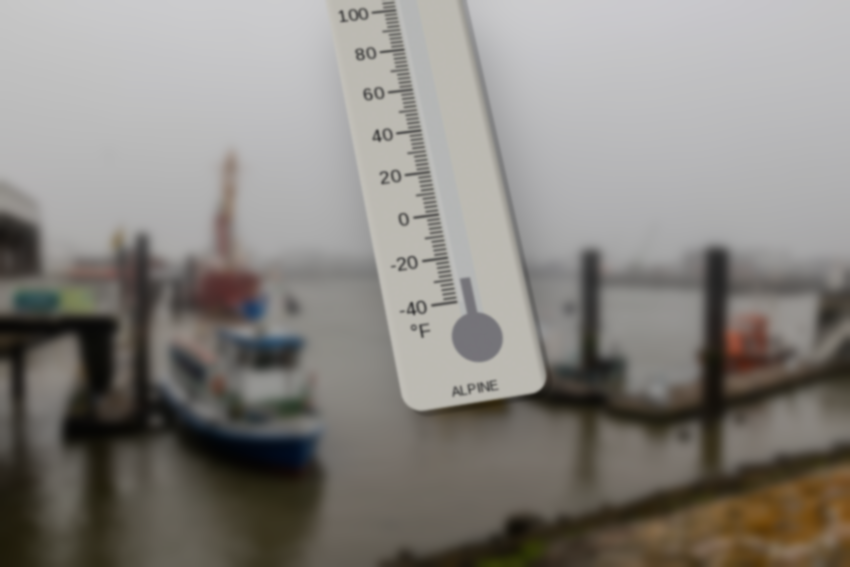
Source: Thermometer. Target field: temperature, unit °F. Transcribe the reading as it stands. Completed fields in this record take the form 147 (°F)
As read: -30 (°F)
